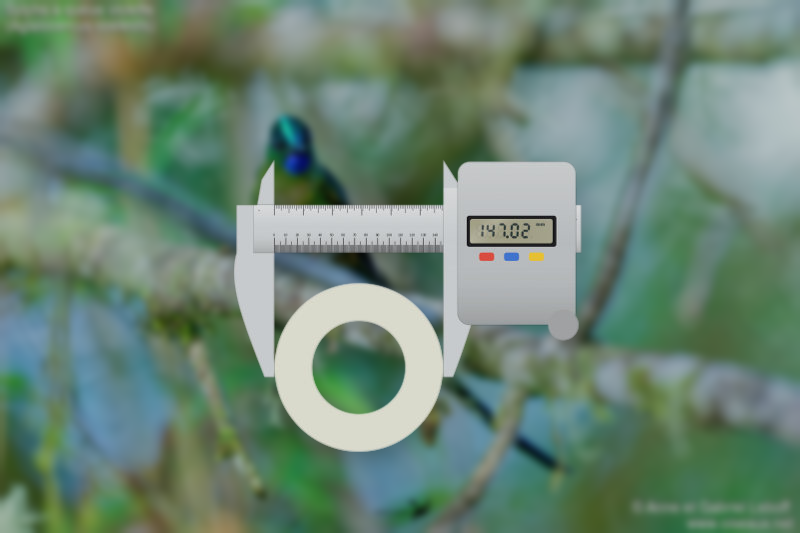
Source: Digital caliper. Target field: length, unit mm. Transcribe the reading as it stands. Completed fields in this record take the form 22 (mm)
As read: 147.02 (mm)
